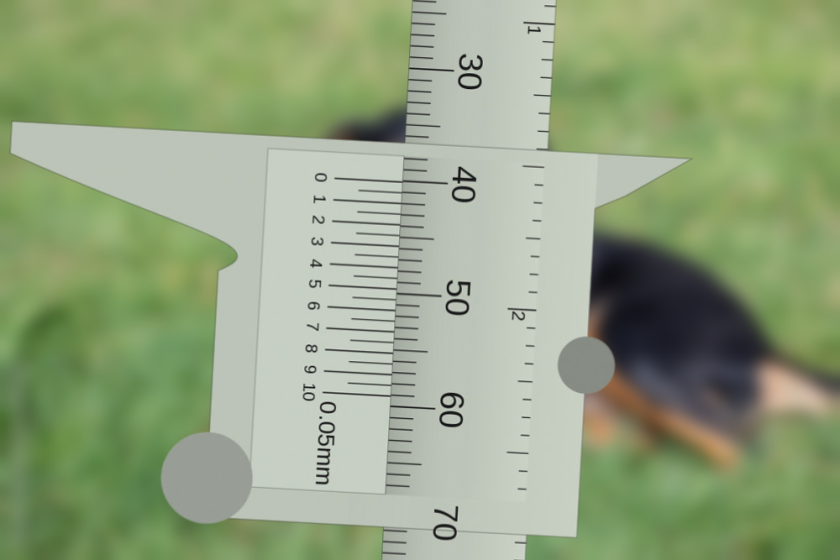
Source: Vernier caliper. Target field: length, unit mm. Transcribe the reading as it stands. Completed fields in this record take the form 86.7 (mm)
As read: 40.1 (mm)
